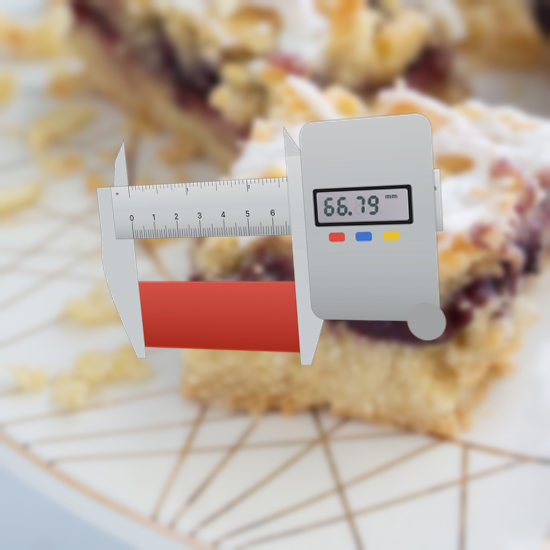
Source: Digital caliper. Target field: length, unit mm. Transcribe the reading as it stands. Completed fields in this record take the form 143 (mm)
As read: 66.79 (mm)
